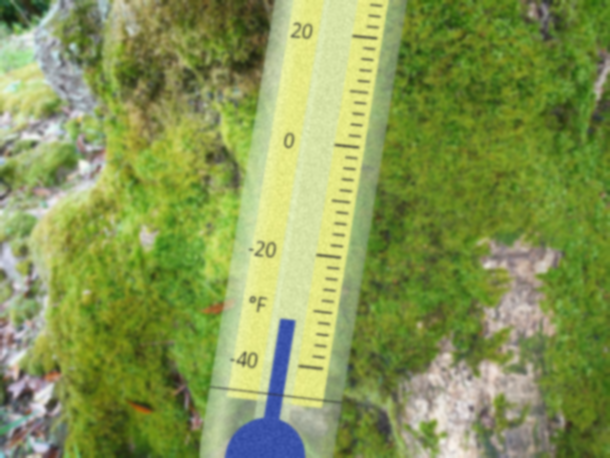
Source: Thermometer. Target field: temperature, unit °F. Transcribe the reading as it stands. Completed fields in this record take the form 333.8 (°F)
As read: -32 (°F)
